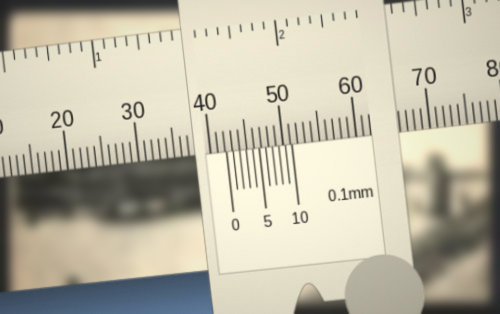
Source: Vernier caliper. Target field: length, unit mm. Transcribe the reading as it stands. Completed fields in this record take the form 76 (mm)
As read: 42.2 (mm)
